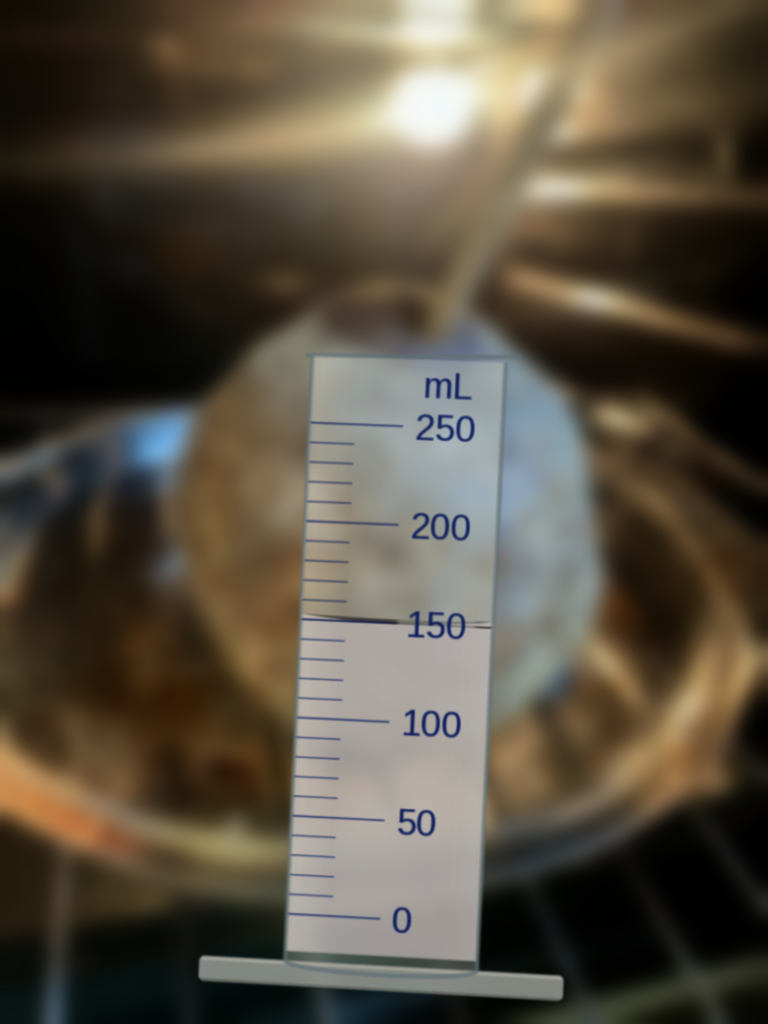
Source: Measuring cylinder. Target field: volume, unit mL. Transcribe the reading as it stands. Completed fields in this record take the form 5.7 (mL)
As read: 150 (mL)
